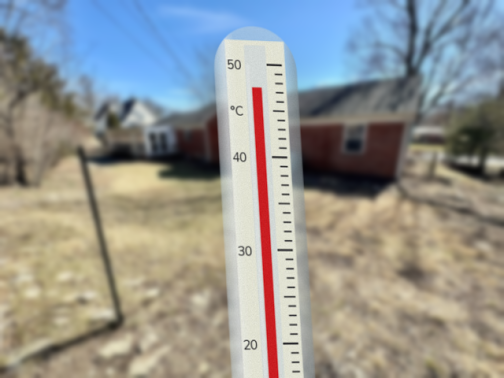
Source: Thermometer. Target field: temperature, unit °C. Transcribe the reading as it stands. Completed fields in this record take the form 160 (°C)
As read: 47.5 (°C)
